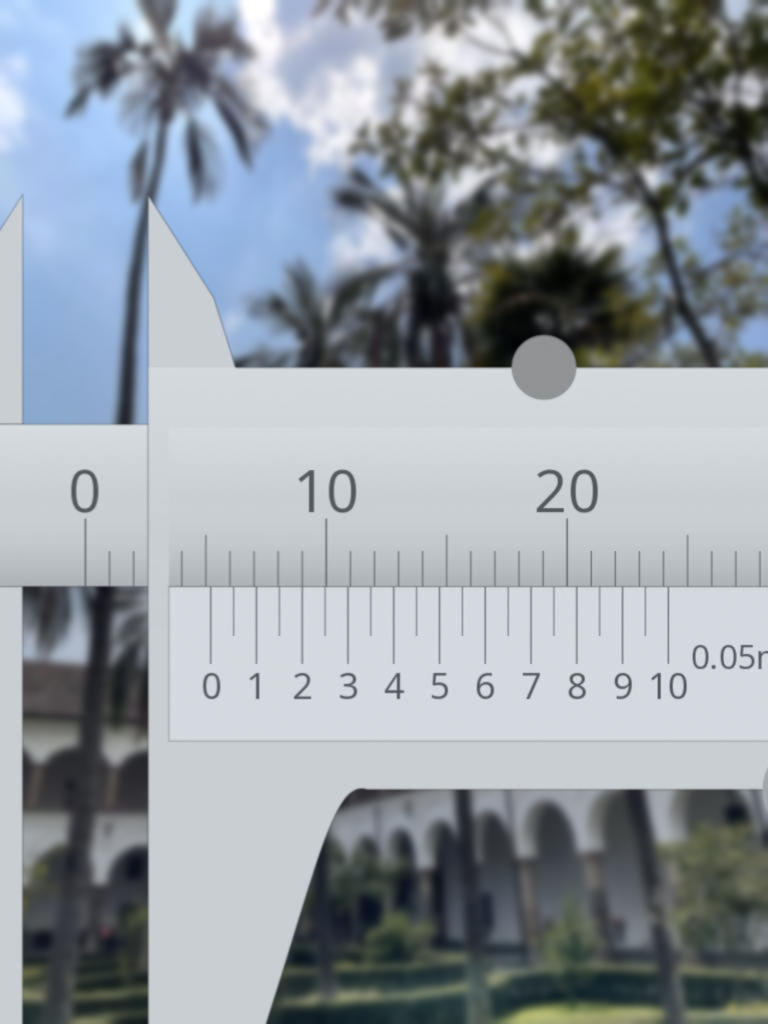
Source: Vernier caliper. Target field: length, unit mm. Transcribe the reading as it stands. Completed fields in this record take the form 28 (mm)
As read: 5.2 (mm)
